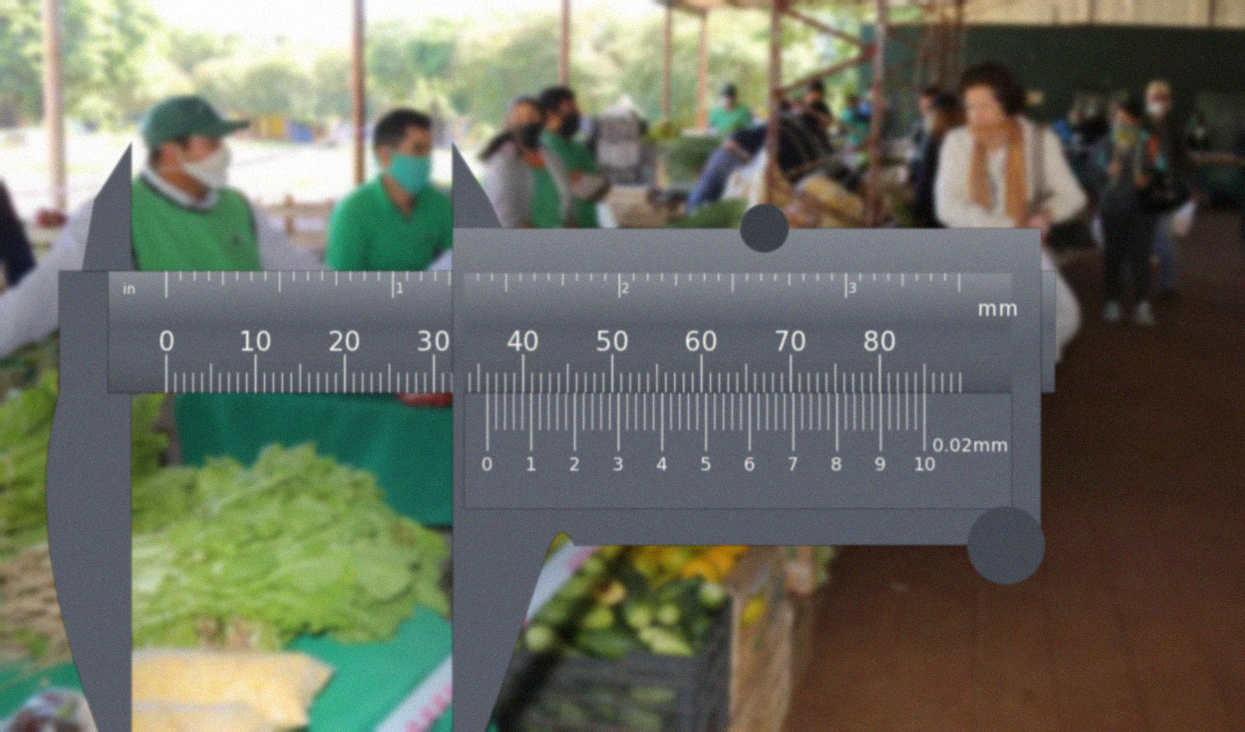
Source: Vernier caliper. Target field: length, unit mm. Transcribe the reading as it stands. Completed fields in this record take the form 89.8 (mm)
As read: 36.0 (mm)
